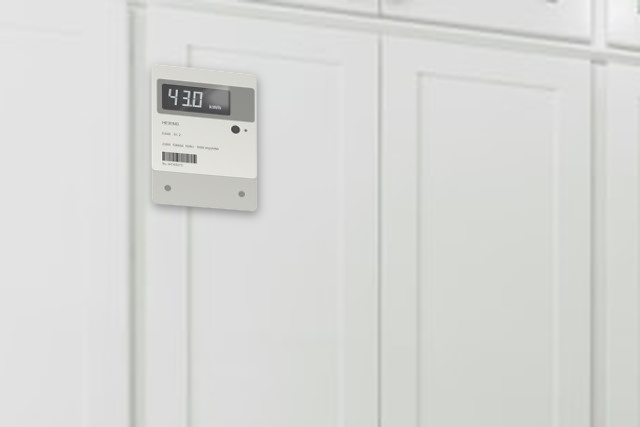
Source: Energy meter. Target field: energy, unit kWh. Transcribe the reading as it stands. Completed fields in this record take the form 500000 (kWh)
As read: 43.0 (kWh)
